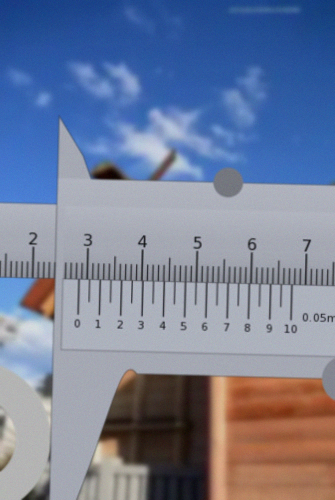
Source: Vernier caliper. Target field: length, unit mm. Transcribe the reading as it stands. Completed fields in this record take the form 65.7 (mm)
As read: 28.5 (mm)
